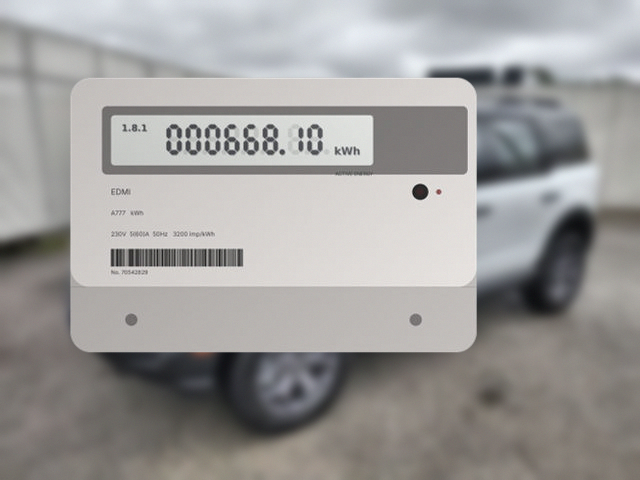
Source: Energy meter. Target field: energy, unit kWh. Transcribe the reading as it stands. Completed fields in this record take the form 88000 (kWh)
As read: 668.10 (kWh)
